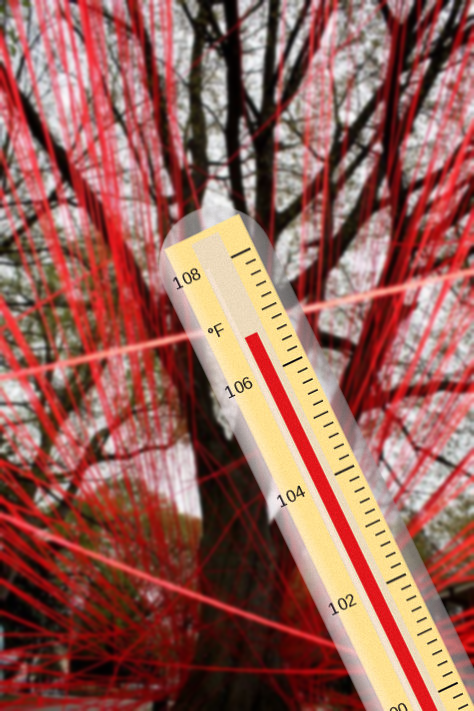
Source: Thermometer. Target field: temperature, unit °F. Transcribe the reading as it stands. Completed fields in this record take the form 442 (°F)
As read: 106.7 (°F)
